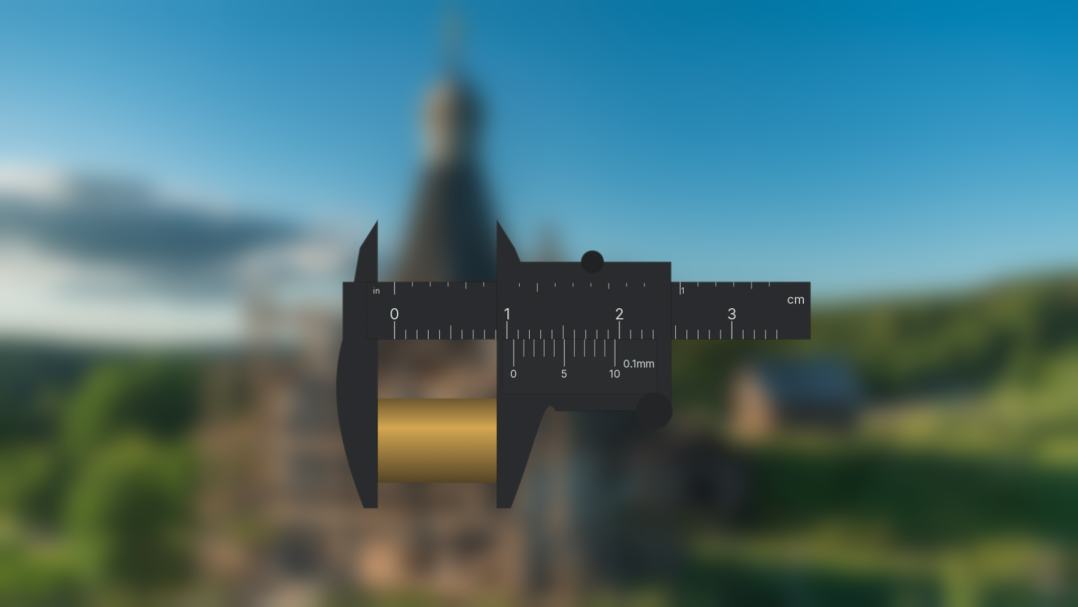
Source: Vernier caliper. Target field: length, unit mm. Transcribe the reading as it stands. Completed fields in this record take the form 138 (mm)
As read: 10.6 (mm)
